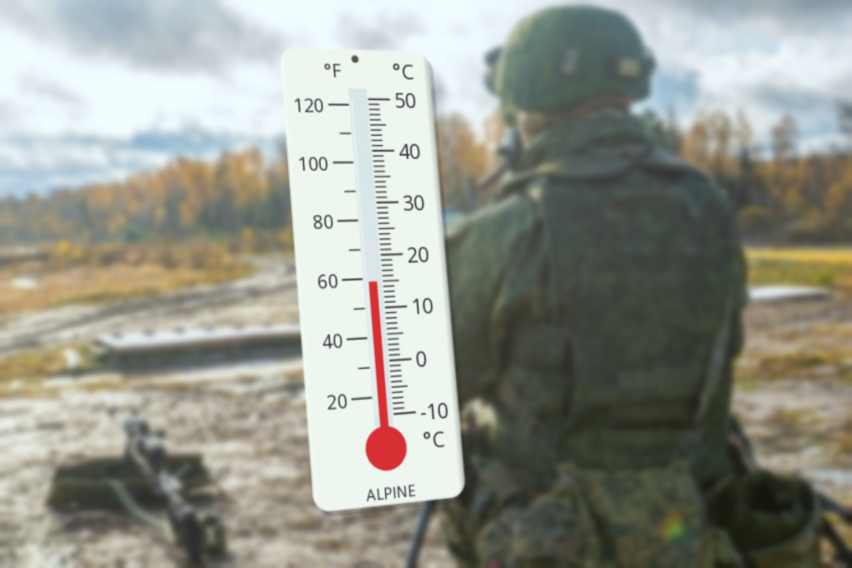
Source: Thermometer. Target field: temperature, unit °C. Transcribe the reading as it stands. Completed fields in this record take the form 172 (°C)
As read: 15 (°C)
